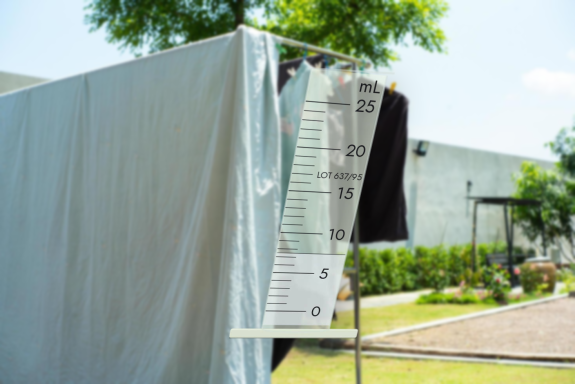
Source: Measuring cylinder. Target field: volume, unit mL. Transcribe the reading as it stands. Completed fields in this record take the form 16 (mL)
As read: 7.5 (mL)
